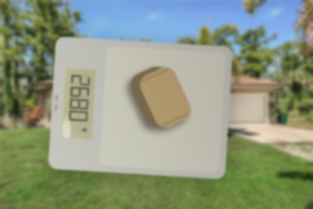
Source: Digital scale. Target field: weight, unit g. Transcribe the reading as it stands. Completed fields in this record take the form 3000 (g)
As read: 2680 (g)
